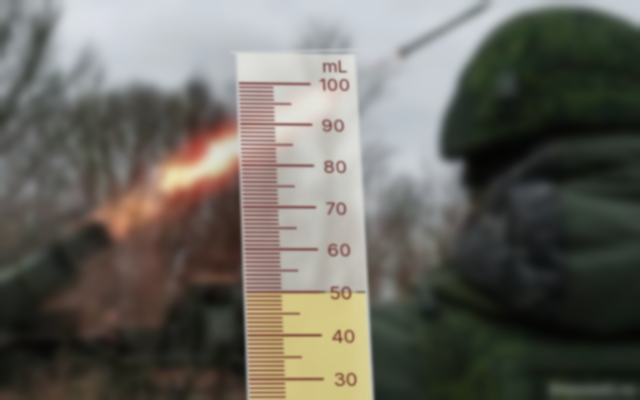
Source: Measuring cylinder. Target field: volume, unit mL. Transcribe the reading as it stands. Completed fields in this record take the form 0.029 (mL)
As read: 50 (mL)
